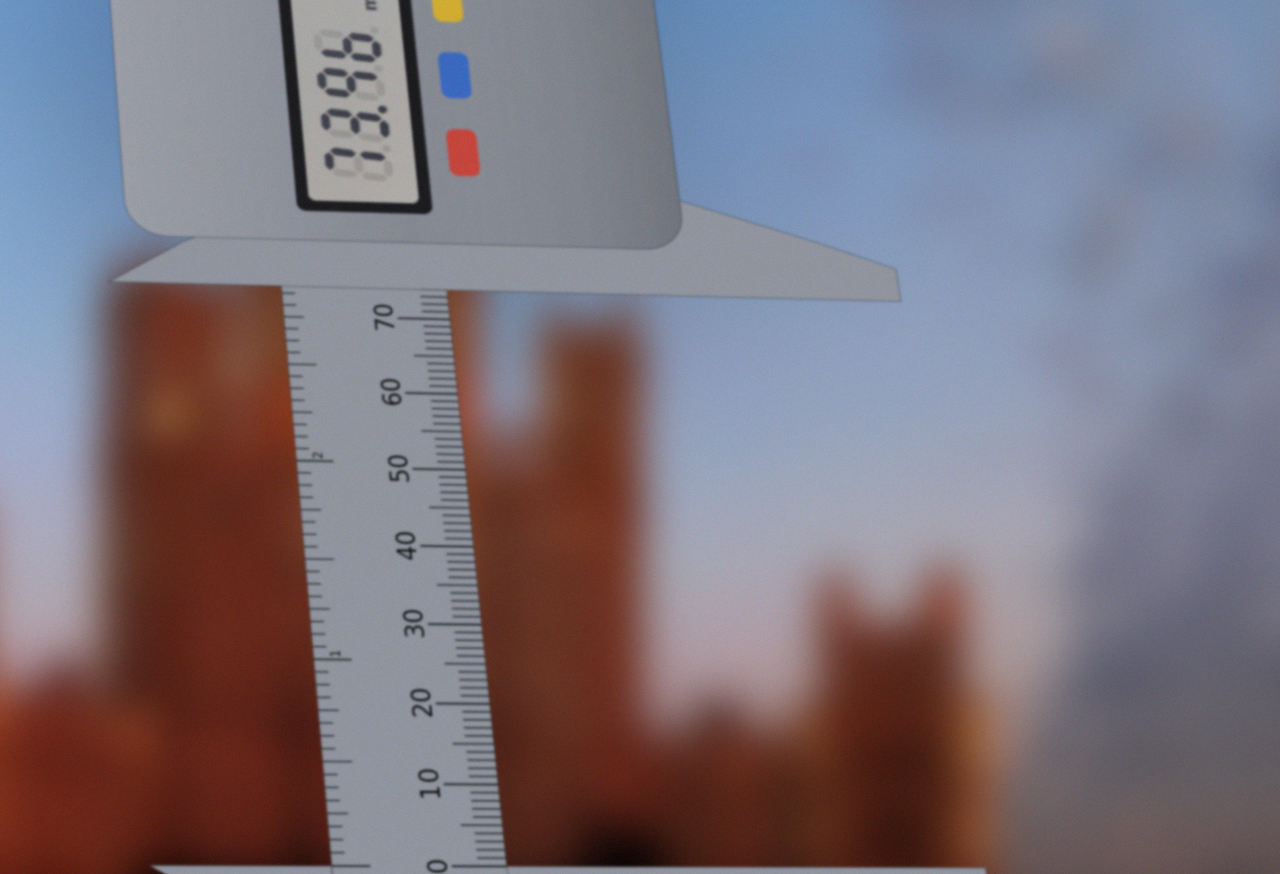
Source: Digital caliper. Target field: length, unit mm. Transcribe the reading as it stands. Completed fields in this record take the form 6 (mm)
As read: 73.96 (mm)
